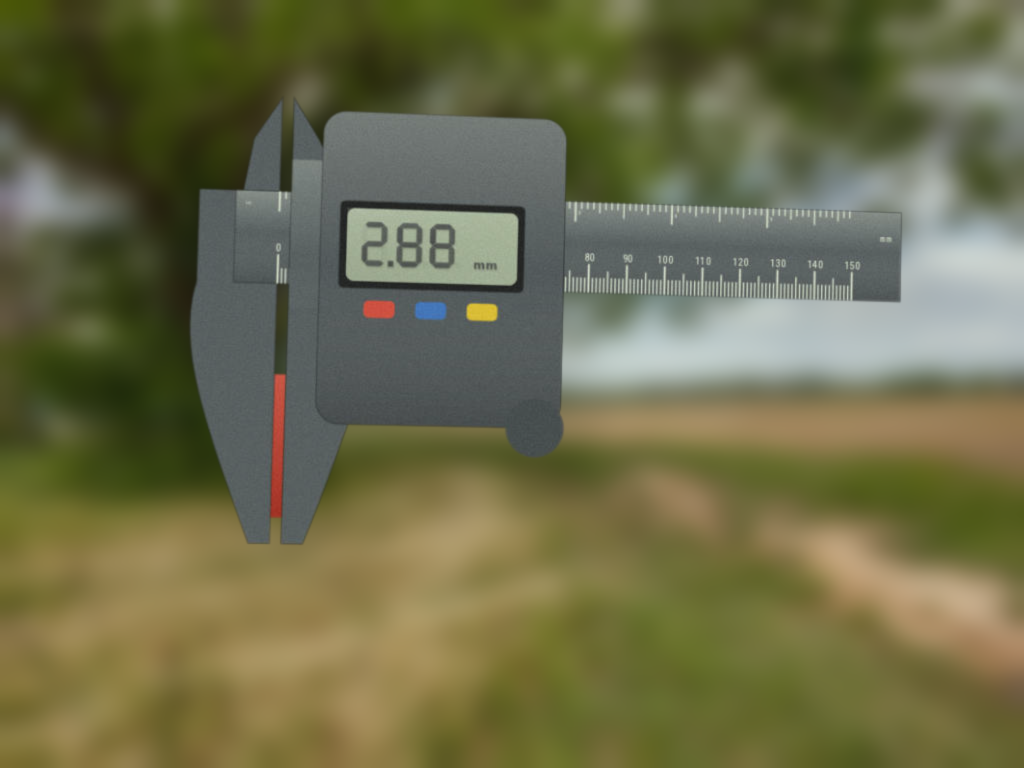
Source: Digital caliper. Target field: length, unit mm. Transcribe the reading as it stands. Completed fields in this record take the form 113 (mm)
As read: 2.88 (mm)
